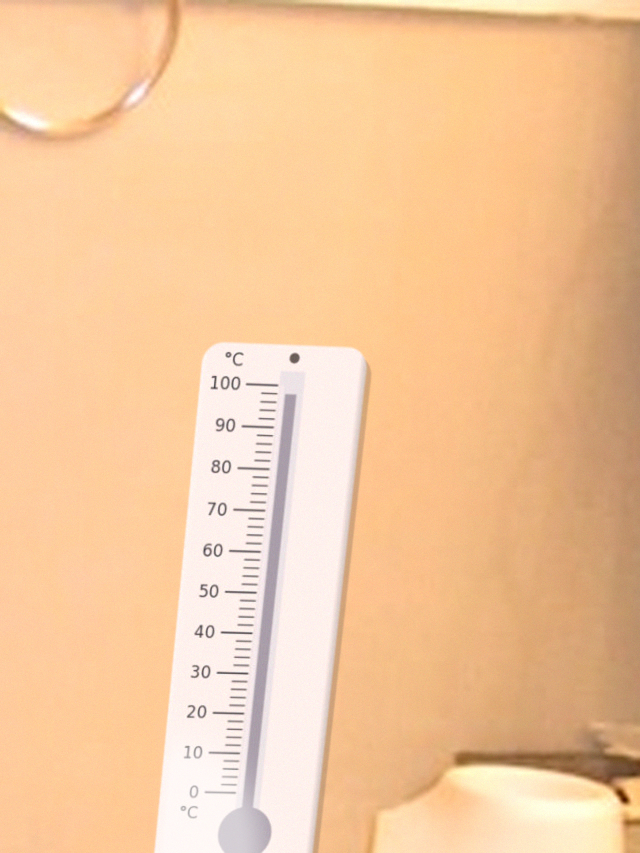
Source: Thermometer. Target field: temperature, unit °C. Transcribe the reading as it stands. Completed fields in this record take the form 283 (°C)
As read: 98 (°C)
